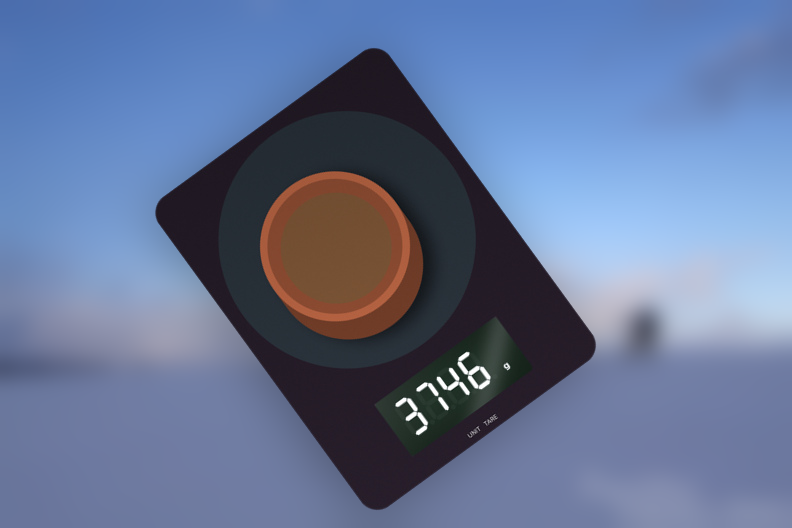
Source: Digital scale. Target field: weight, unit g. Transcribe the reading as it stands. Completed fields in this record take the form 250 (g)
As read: 3746 (g)
